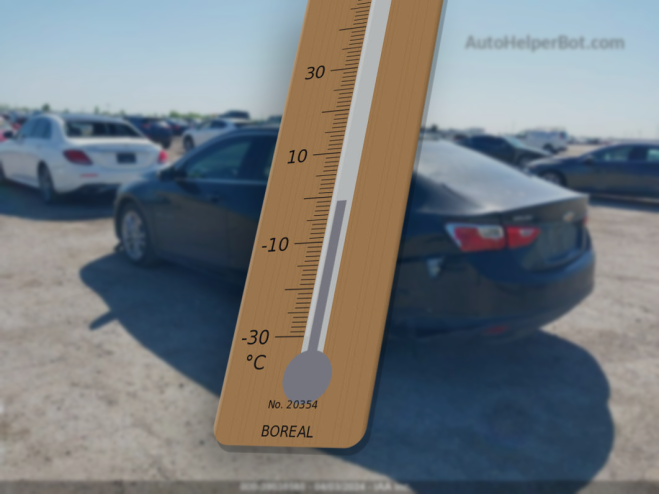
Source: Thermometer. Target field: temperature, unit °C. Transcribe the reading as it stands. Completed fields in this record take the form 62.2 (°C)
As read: -1 (°C)
